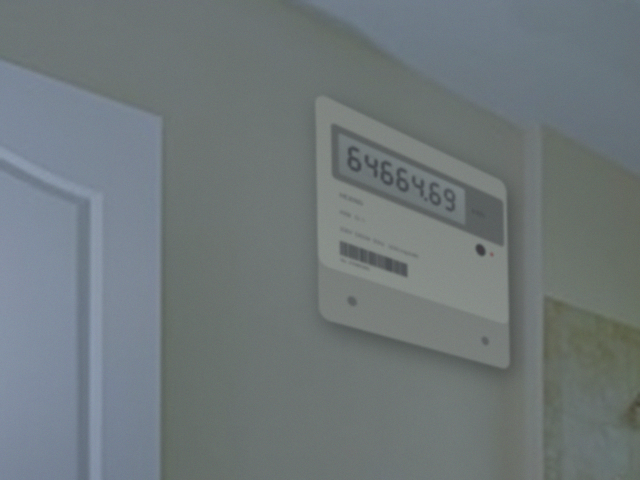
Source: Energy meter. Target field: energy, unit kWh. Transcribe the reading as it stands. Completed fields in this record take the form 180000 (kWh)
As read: 64664.69 (kWh)
